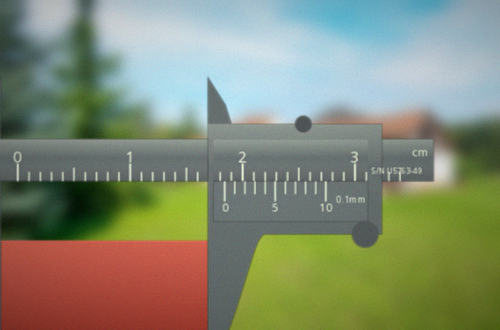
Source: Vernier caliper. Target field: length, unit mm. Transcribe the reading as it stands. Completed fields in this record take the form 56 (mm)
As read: 18.4 (mm)
